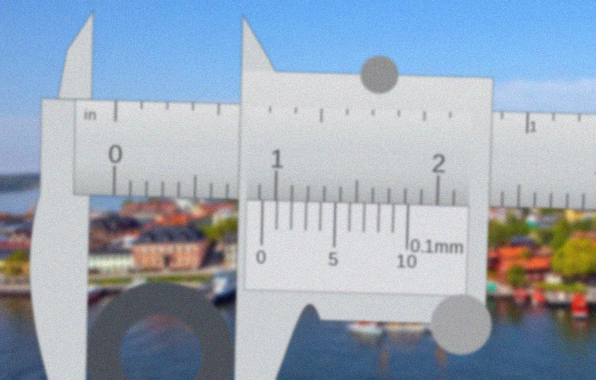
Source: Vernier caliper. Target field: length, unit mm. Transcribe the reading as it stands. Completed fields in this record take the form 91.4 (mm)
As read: 9.2 (mm)
